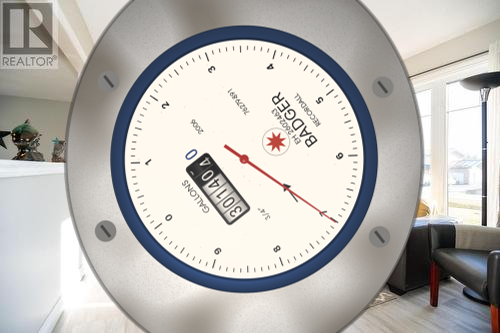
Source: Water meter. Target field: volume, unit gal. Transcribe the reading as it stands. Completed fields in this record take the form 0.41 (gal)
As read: 3014037.0 (gal)
